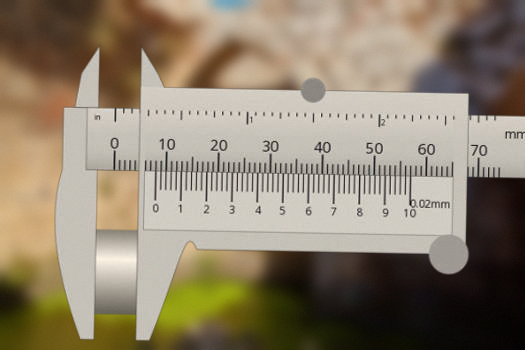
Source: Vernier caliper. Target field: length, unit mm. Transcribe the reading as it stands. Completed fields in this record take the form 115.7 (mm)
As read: 8.0 (mm)
